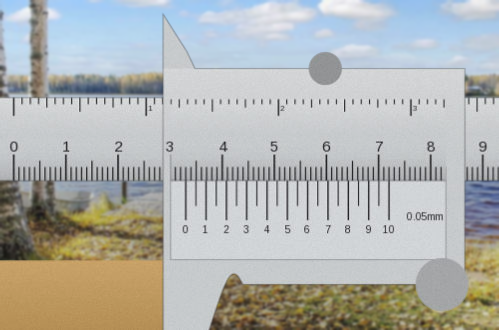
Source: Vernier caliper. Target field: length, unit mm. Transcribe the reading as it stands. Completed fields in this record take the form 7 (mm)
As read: 33.0 (mm)
